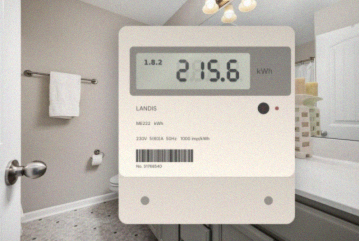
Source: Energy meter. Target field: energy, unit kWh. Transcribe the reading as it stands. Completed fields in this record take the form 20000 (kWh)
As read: 215.6 (kWh)
